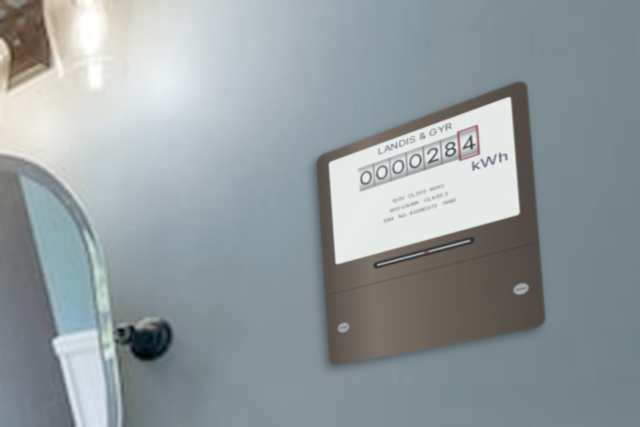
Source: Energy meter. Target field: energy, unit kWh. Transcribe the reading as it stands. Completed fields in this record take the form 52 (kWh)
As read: 28.4 (kWh)
